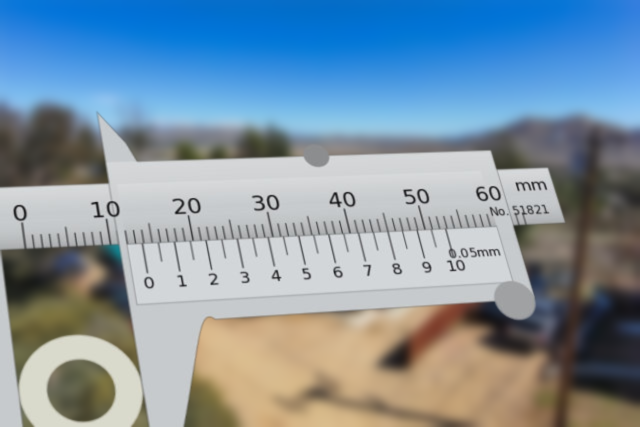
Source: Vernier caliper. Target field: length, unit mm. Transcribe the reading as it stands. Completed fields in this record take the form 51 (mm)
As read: 13.8 (mm)
